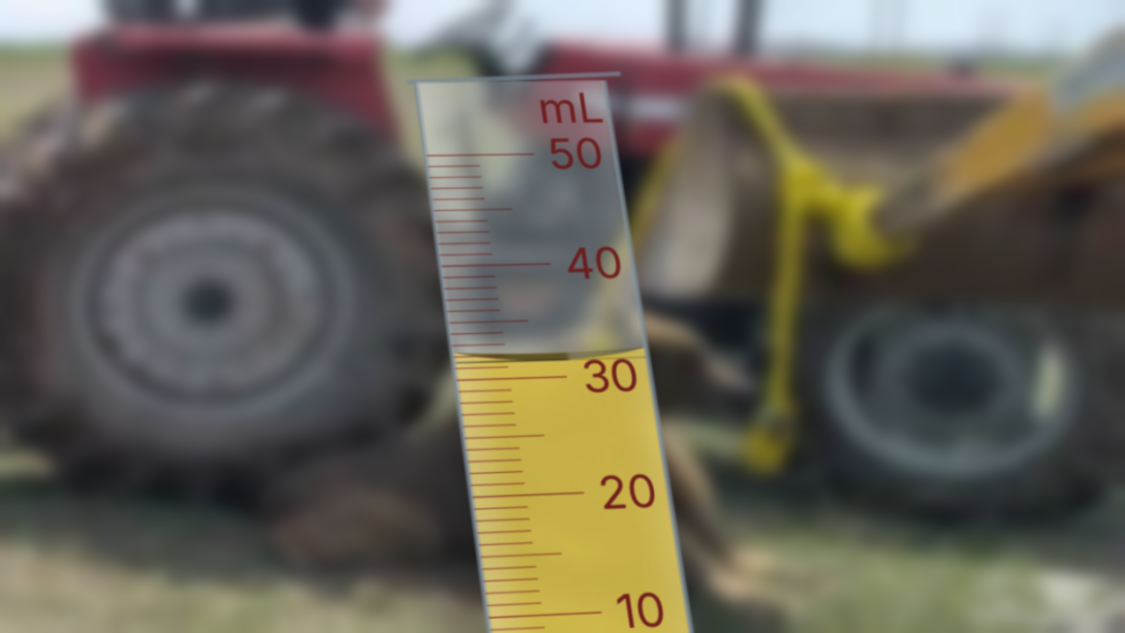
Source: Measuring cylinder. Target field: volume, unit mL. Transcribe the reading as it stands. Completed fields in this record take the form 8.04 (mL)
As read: 31.5 (mL)
